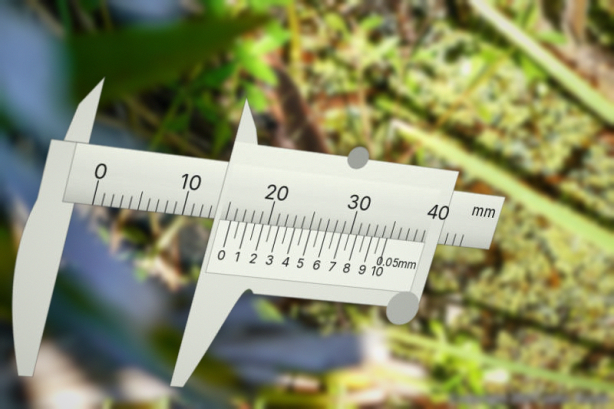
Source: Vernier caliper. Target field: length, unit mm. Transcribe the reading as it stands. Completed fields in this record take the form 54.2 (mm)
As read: 15.6 (mm)
